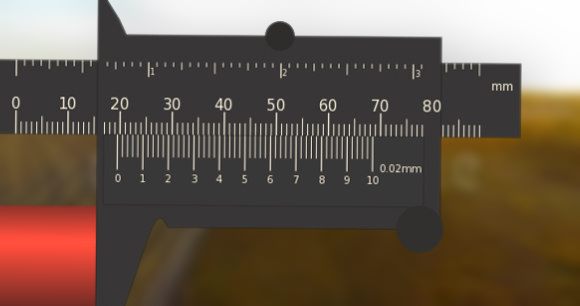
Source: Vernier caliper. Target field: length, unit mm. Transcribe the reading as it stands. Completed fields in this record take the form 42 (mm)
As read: 19.5 (mm)
